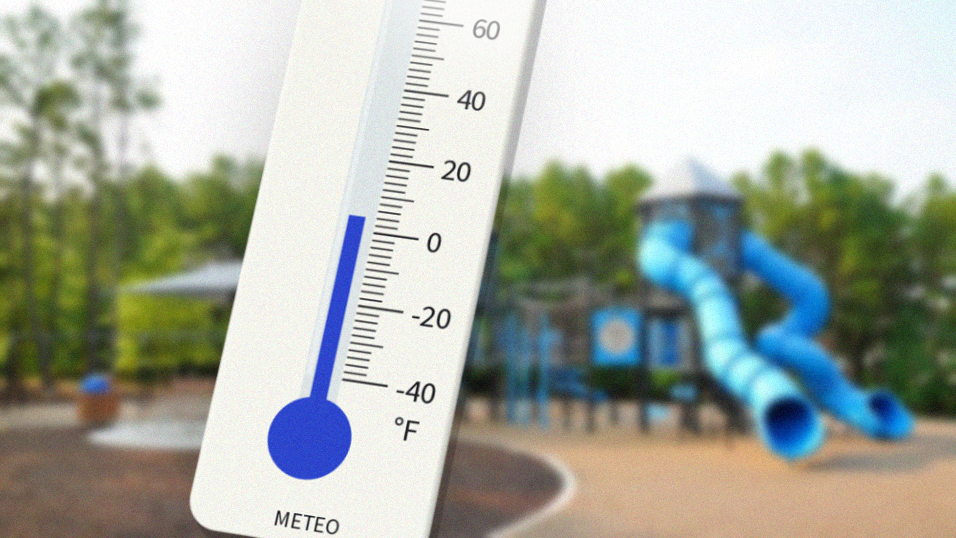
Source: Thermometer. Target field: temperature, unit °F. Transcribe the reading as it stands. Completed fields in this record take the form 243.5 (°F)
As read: 4 (°F)
